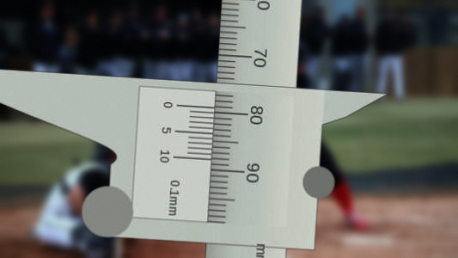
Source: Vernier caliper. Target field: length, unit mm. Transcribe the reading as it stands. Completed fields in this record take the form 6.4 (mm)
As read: 79.2 (mm)
